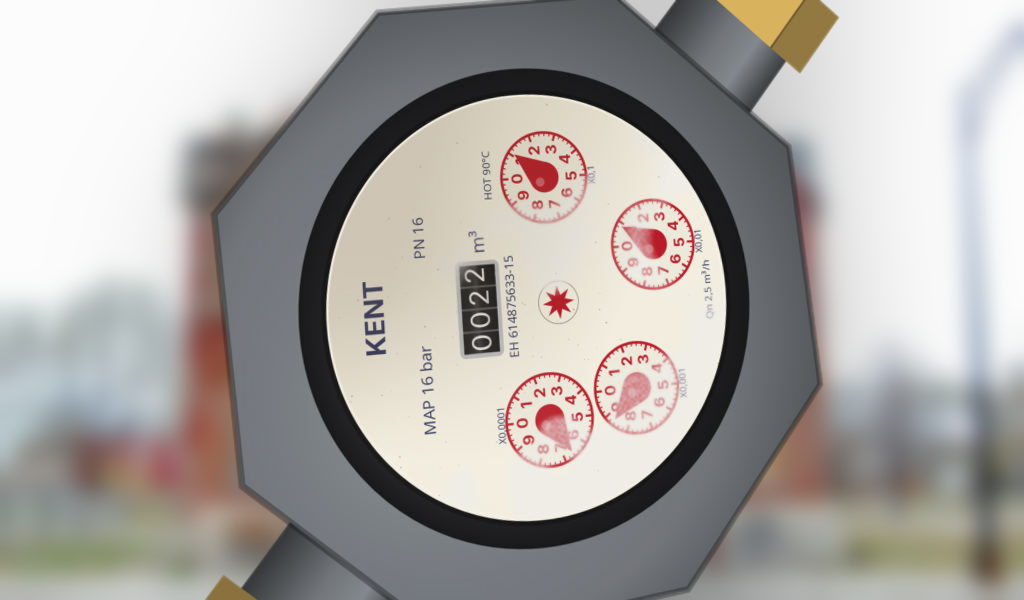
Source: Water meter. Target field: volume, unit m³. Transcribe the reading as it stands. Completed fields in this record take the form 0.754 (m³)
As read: 22.1086 (m³)
